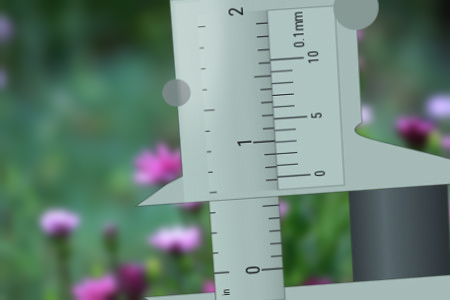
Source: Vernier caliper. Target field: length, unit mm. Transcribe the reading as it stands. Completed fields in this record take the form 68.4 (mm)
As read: 7.2 (mm)
